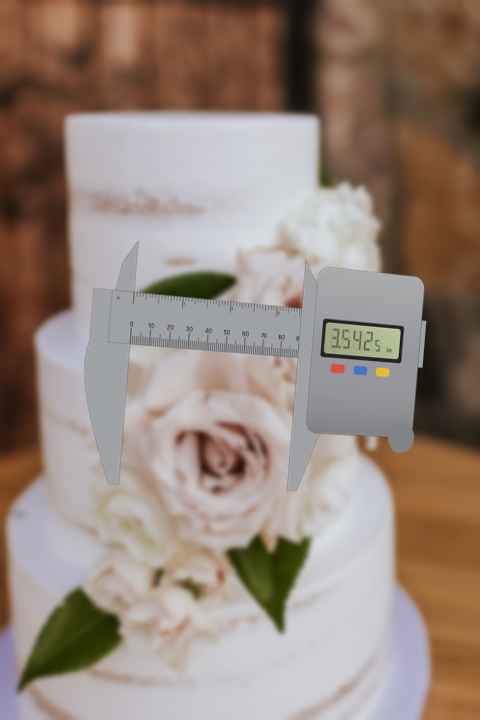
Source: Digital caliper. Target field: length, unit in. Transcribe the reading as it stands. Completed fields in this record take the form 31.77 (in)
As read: 3.5425 (in)
